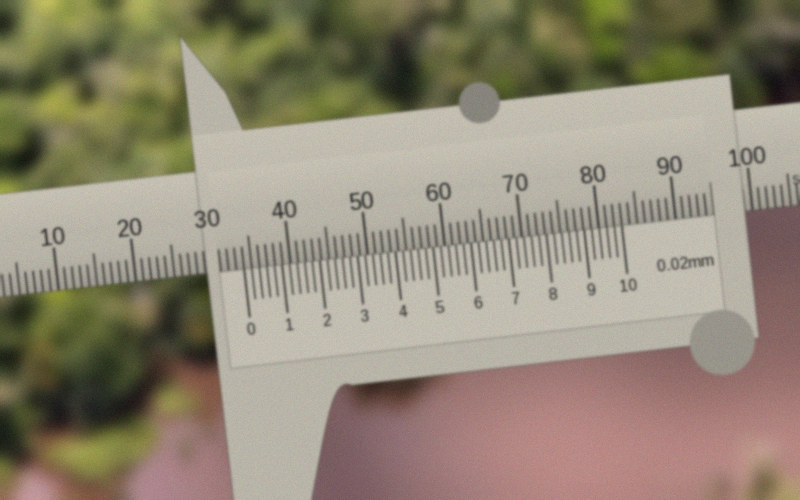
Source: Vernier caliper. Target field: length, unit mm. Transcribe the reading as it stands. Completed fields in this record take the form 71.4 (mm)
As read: 34.0 (mm)
